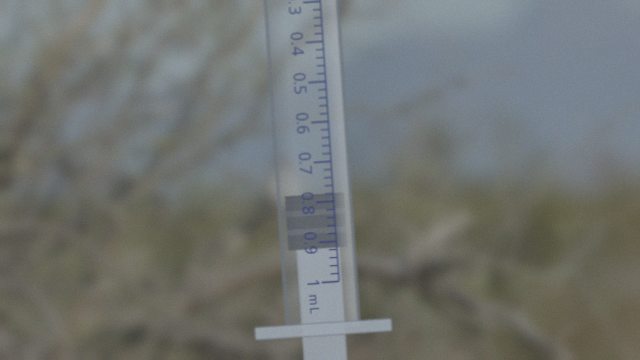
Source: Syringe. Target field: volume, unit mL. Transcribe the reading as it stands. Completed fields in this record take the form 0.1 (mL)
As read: 0.78 (mL)
